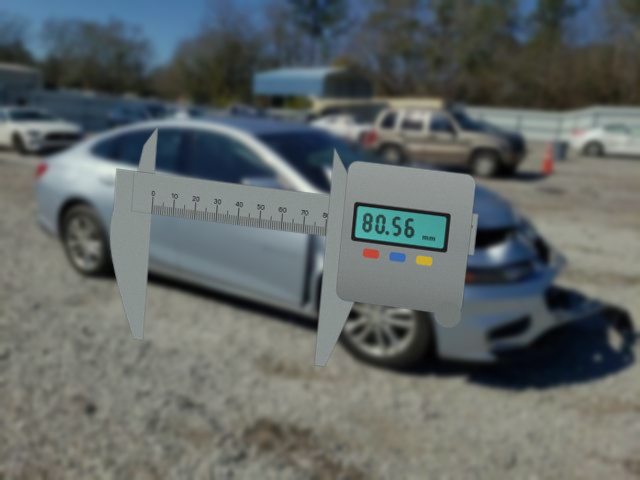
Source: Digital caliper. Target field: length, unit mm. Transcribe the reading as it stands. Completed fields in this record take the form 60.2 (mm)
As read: 80.56 (mm)
